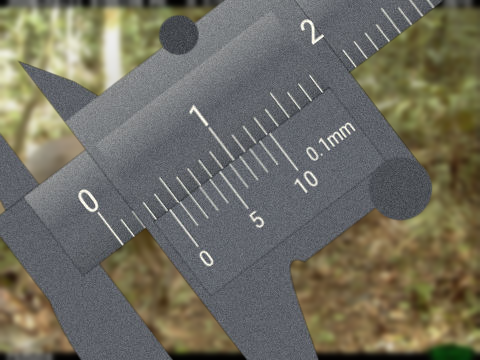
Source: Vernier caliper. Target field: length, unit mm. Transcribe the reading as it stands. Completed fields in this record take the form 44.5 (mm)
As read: 4.2 (mm)
